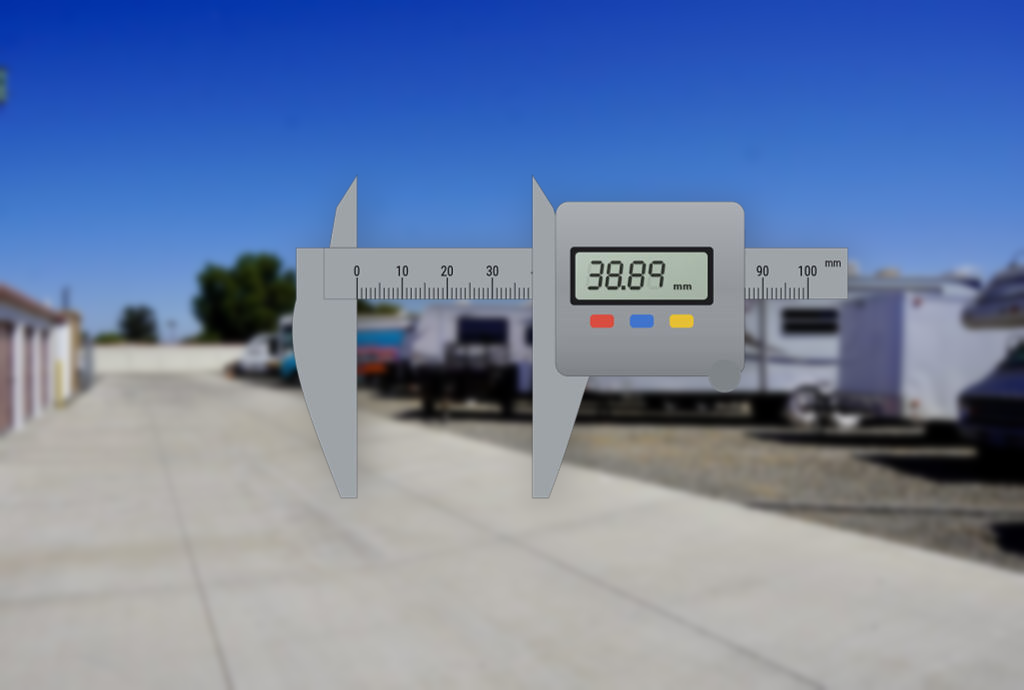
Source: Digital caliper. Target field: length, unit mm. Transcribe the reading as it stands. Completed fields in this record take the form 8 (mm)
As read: 38.89 (mm)
